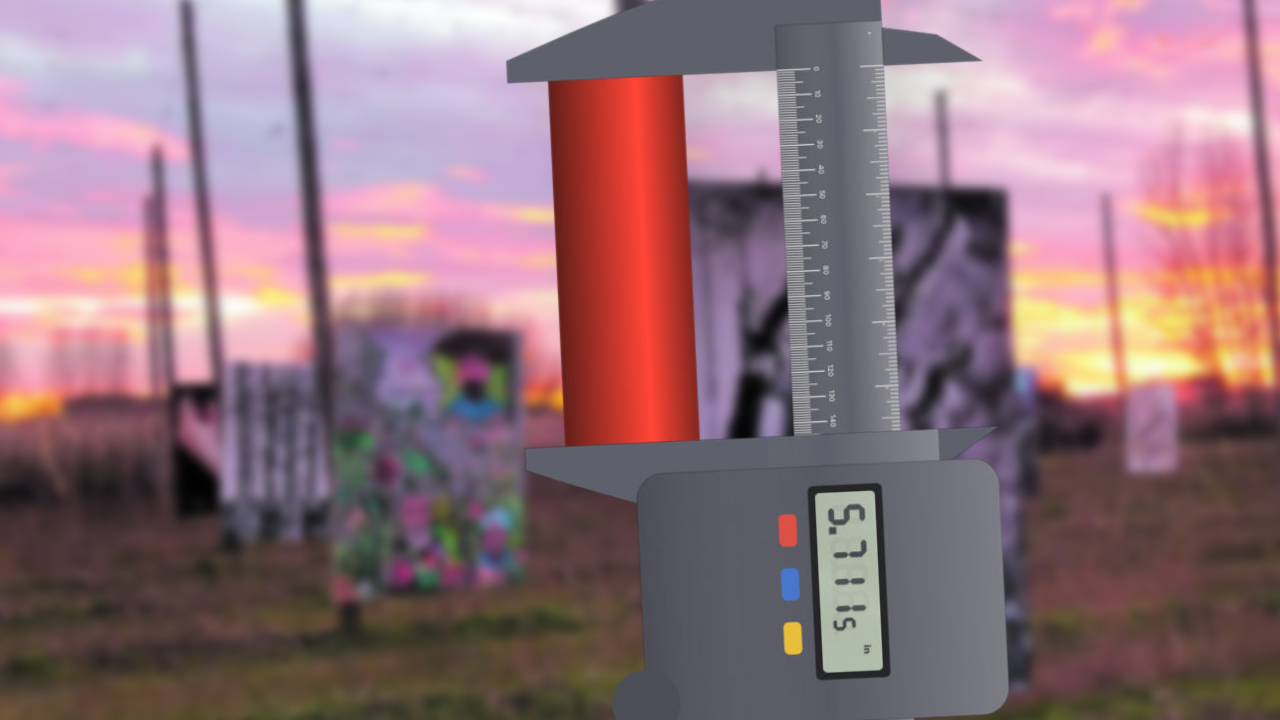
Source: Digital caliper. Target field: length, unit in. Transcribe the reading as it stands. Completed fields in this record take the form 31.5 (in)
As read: 5.7115 (in)
